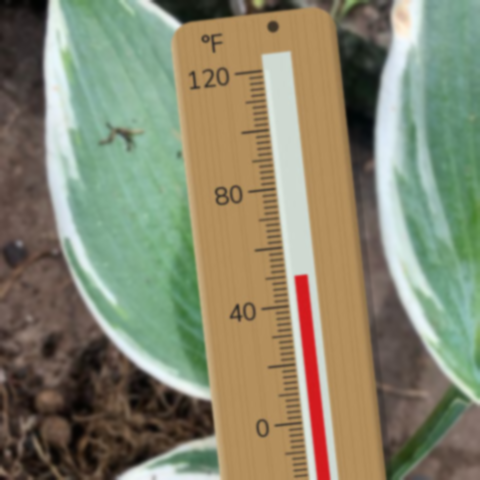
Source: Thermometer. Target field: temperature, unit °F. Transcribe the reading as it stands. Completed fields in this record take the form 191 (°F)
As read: 50 (°F)
